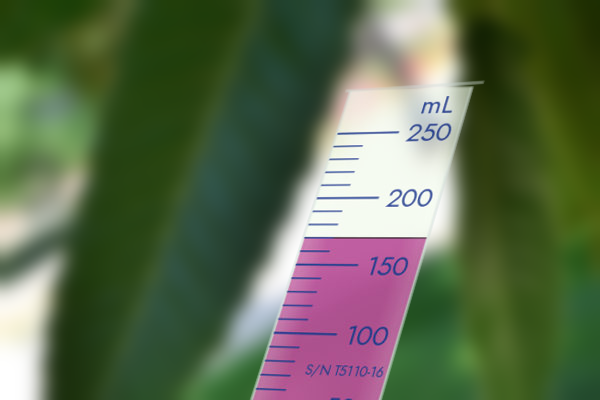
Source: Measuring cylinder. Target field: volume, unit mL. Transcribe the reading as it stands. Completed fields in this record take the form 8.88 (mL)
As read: 170 (mL)
